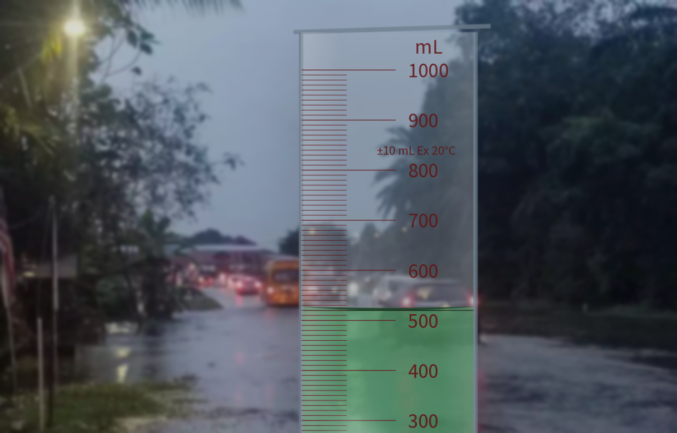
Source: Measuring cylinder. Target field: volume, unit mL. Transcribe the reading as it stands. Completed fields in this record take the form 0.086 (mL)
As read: 520 (mL)
